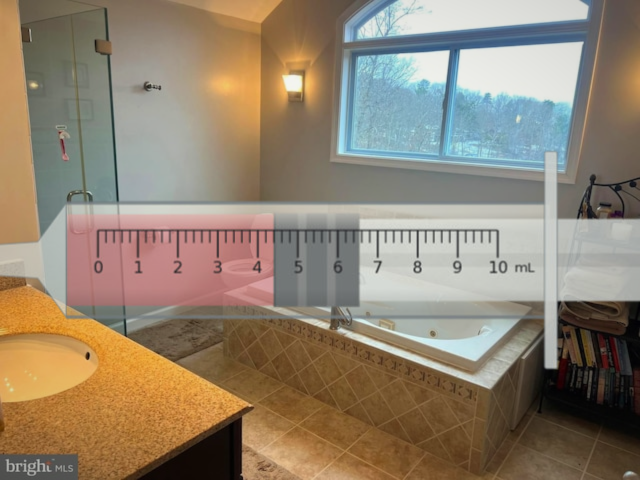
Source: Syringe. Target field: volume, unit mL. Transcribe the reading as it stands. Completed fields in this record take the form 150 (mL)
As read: 4.4 (mL)
